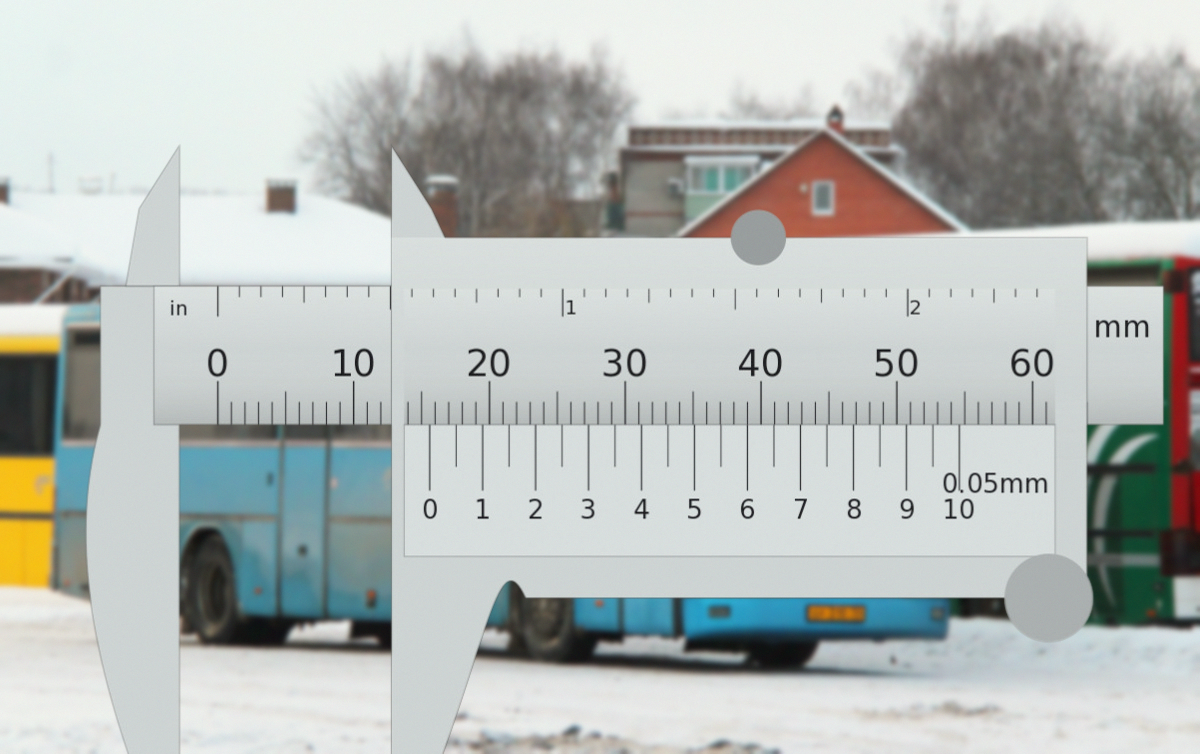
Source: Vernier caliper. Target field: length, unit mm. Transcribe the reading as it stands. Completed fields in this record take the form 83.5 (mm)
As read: 15.6 (mm)
